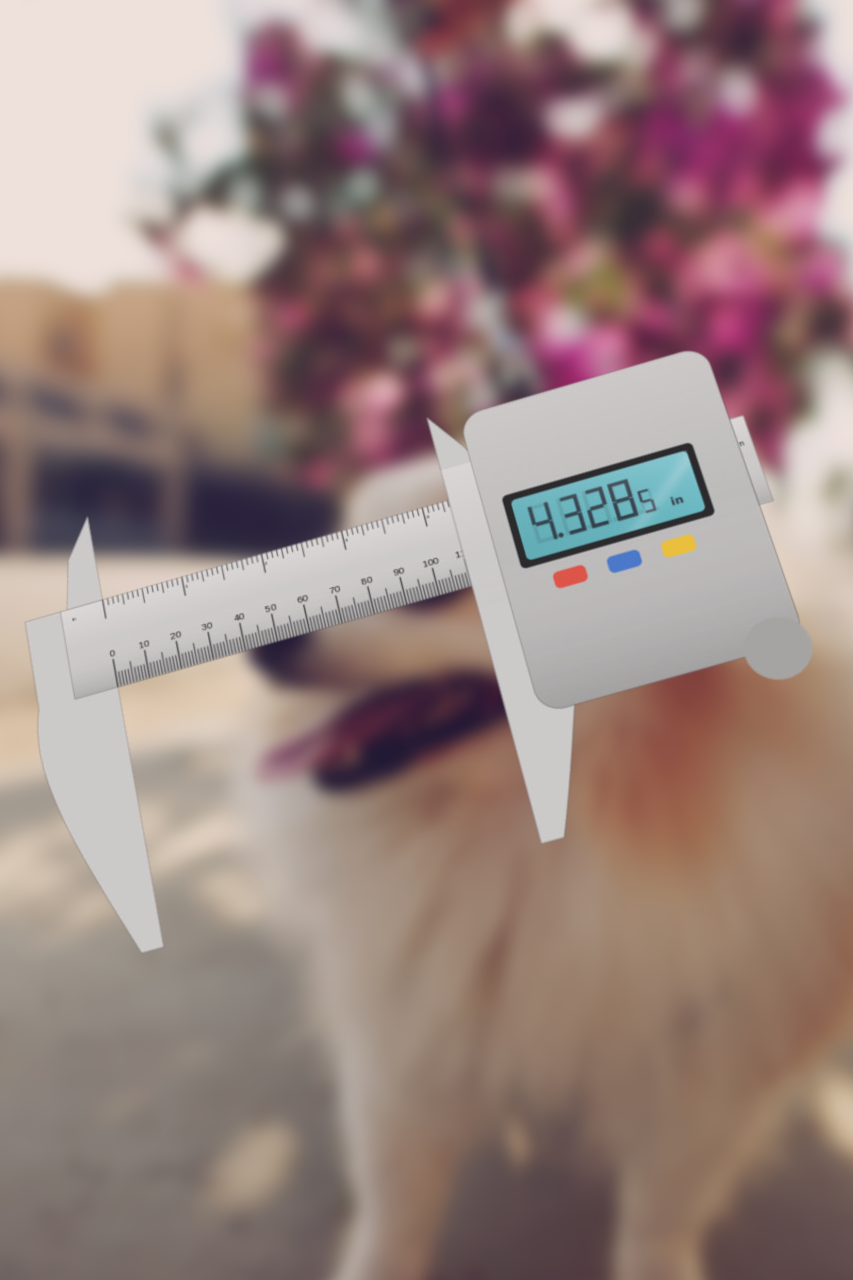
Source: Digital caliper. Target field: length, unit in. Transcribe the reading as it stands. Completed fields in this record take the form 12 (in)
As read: 4.3285 (in)
